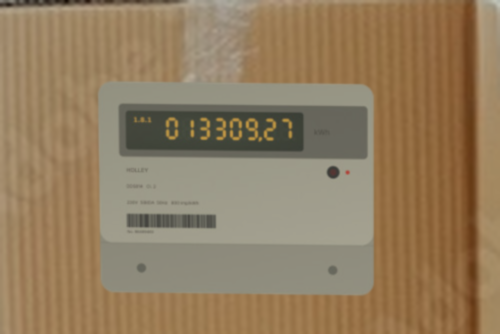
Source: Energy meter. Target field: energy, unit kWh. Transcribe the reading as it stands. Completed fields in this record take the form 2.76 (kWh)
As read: 13309.27 (kWh)
